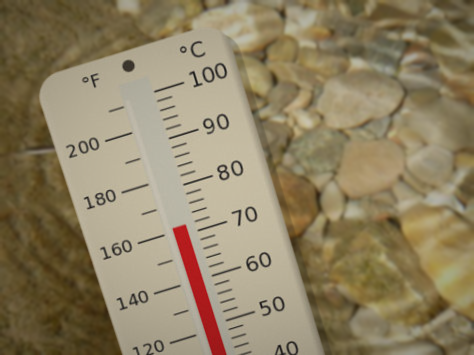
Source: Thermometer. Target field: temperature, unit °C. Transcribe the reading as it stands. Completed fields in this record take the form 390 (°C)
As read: 72 (°C)
